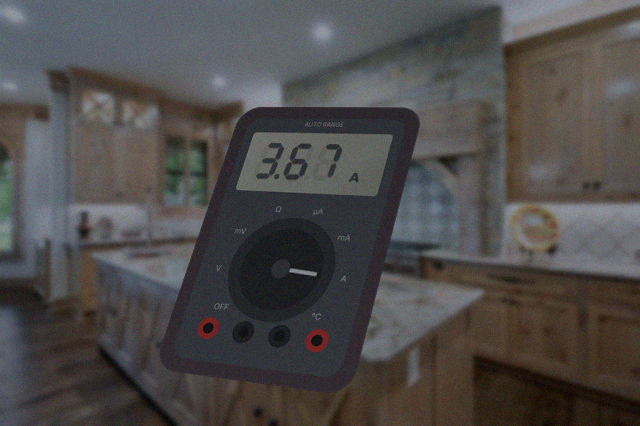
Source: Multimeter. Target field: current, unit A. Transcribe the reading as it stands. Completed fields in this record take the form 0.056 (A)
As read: 3.67 (A)
